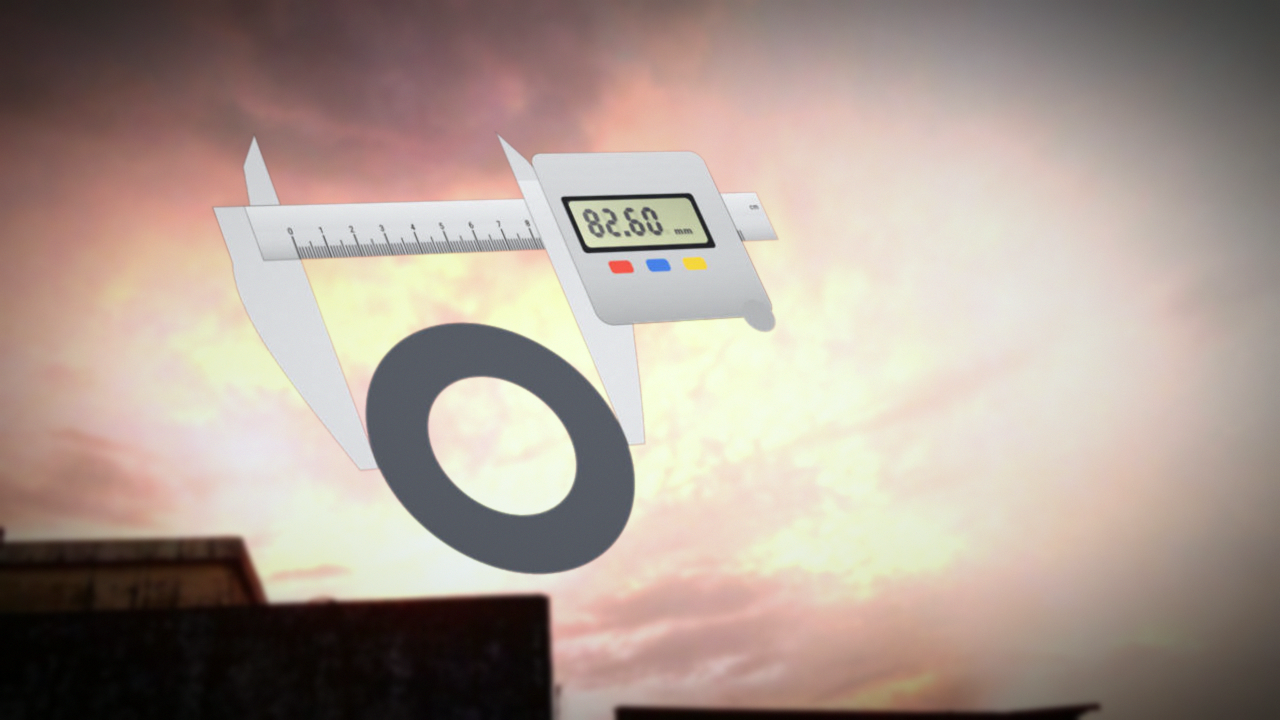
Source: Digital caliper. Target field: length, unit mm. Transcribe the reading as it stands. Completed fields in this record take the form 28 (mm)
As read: 82.60 (mm)
